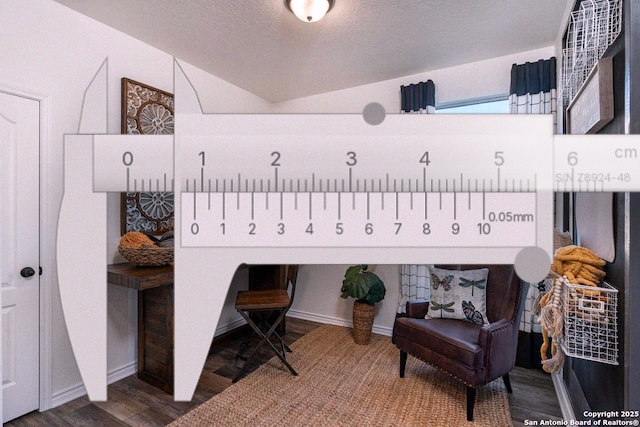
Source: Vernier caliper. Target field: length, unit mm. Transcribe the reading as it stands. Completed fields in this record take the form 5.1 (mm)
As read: 9.0 (mm)
